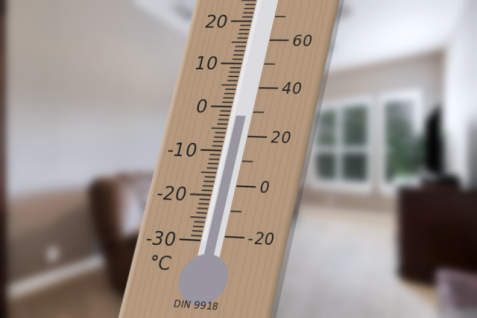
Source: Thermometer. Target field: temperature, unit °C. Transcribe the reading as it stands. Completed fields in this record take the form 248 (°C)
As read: -2 (°C)
